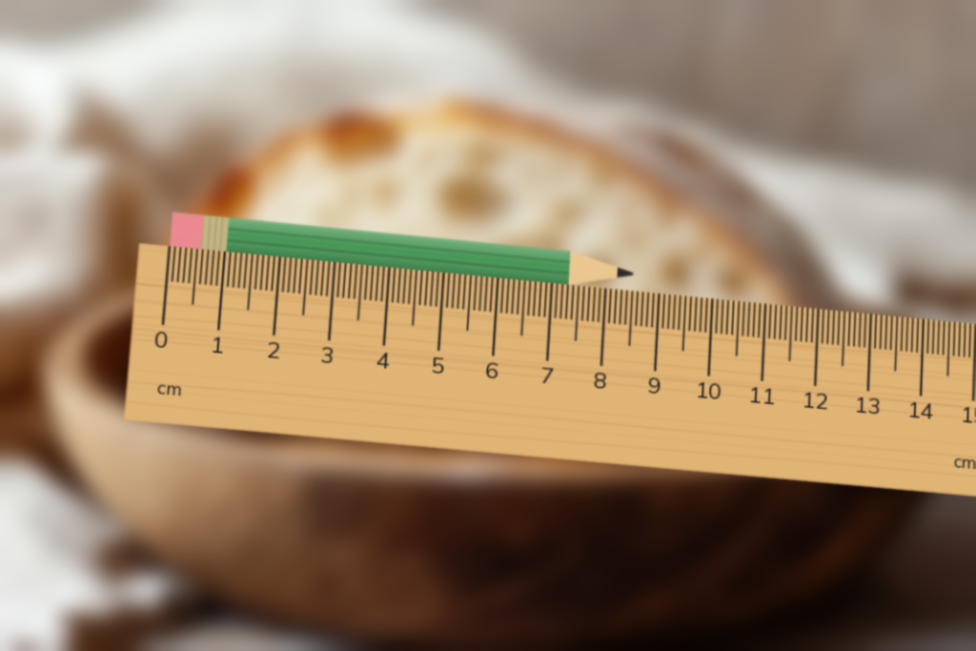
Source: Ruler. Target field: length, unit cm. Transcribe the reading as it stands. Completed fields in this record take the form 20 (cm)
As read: 8.5 (cm)
